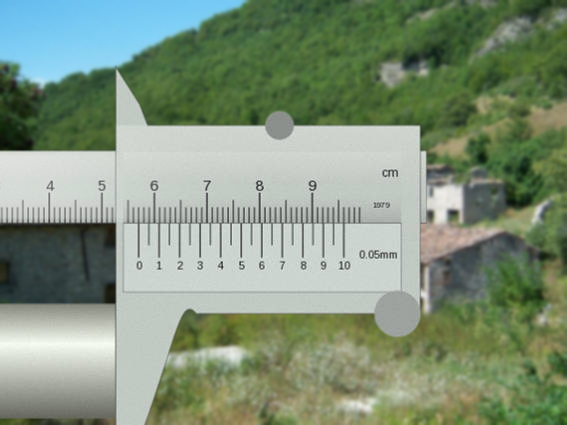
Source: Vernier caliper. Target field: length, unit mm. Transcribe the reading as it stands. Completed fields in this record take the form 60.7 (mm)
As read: 57.0 (mm)
